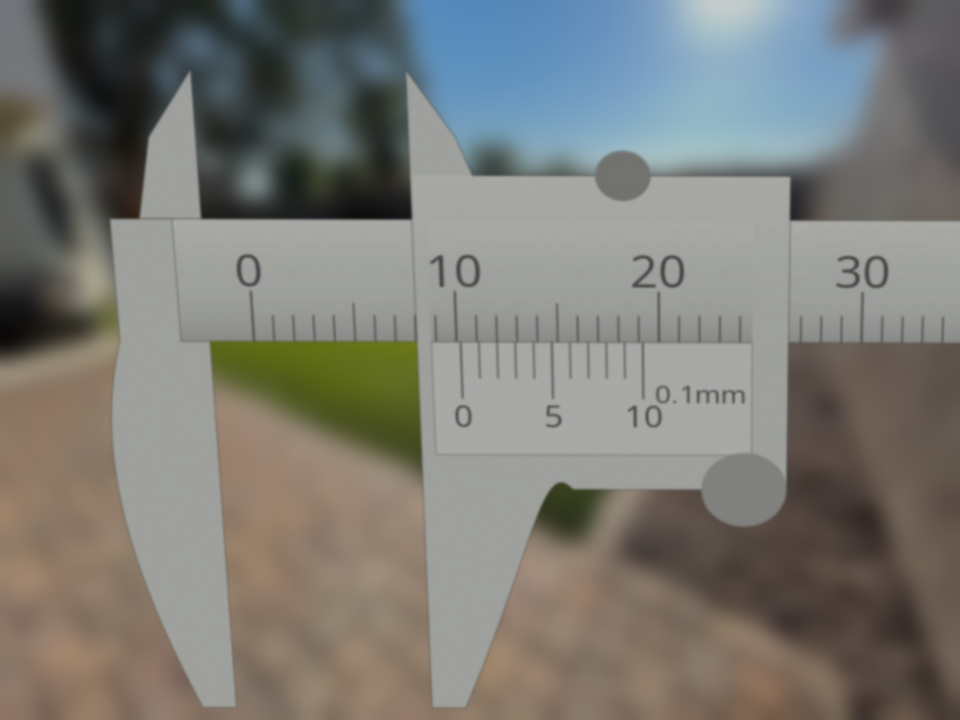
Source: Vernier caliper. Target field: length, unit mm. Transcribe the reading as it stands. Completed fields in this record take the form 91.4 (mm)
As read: 10.2 (mm)
